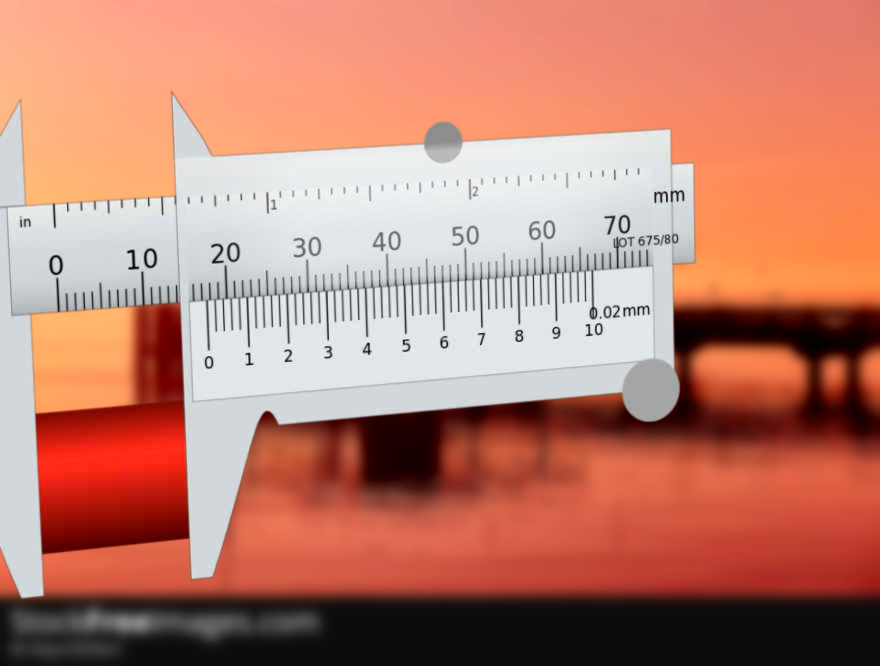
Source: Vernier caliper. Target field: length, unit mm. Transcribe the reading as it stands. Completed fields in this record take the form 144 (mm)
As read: 17.6 (mm)
